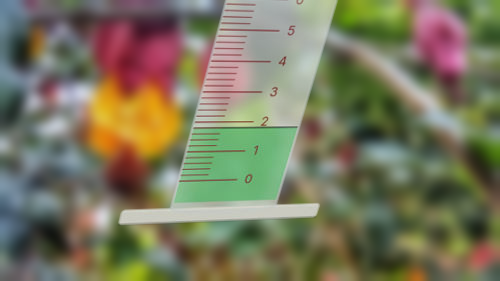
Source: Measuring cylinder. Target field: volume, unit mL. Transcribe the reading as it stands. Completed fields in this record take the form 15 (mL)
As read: 1.8 (mL)
